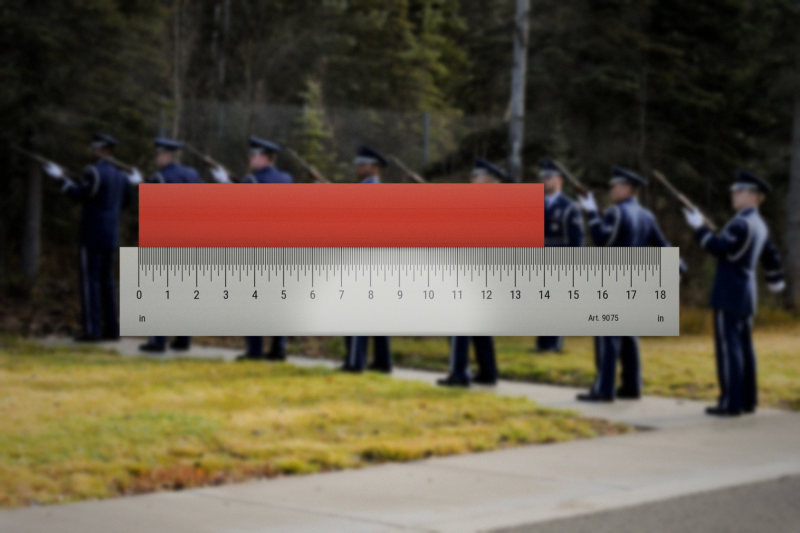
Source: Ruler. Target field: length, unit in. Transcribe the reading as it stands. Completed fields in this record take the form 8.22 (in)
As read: 14 (in)
